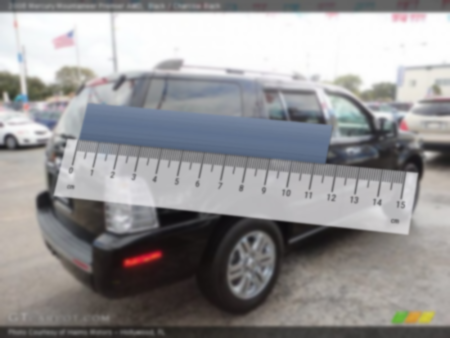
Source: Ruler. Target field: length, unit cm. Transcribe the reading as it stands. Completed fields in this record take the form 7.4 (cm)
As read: 11.5 (cm)
